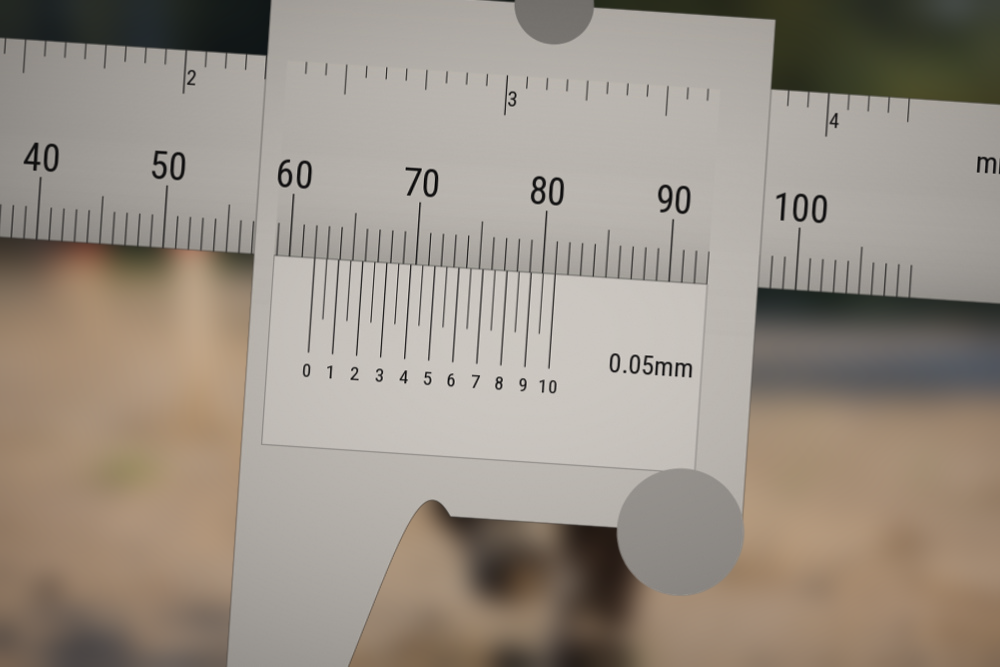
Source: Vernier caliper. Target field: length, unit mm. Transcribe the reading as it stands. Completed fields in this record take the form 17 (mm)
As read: 62.0 (mm)
